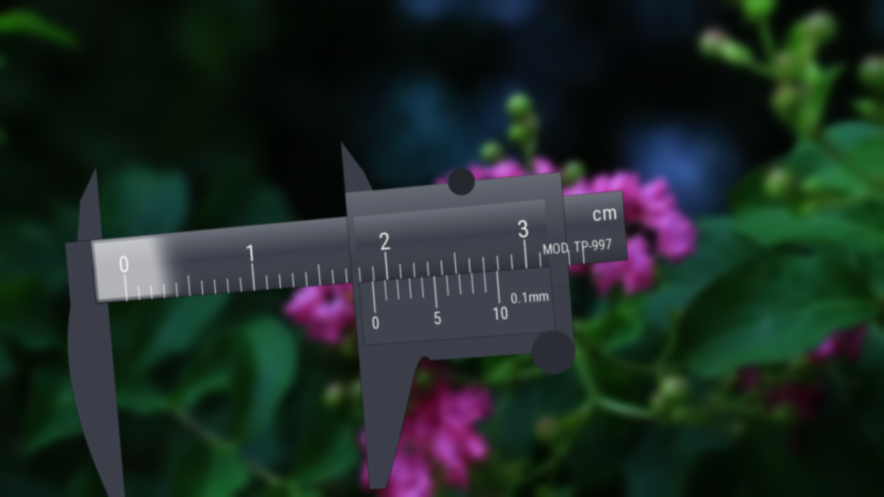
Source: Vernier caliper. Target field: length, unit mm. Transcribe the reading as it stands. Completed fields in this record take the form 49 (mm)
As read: 18.9 (mm)
